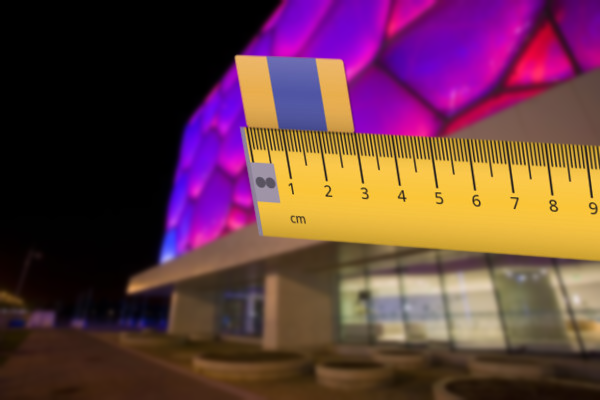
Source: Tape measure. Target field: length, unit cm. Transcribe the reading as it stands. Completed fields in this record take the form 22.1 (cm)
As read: 3 (cm)
